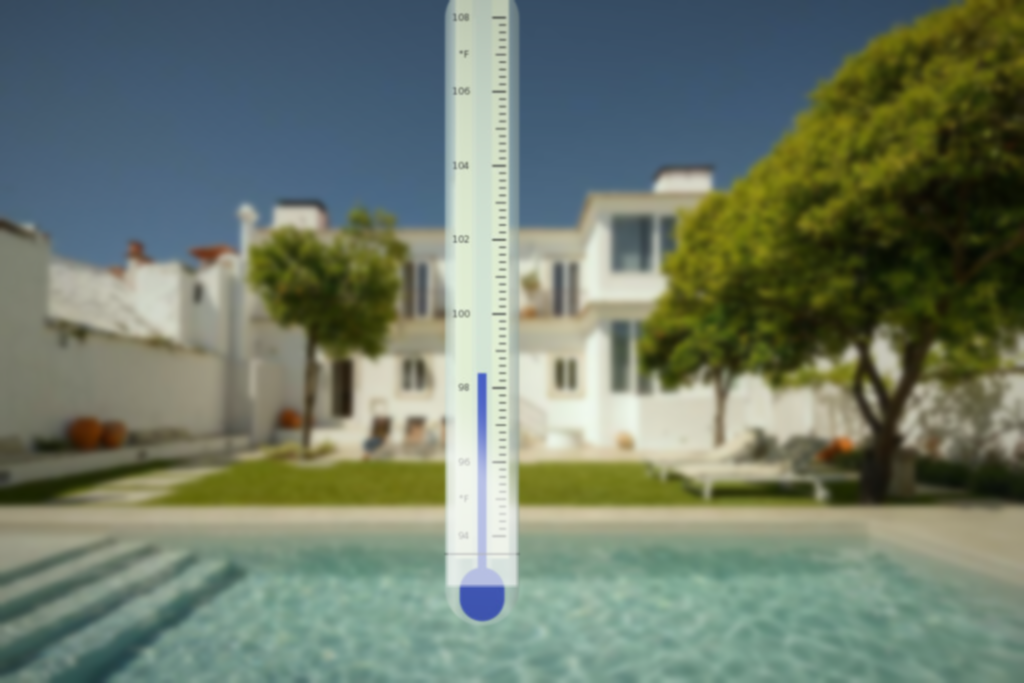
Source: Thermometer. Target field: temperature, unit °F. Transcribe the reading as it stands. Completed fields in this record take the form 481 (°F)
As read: 98.4 (°F)
